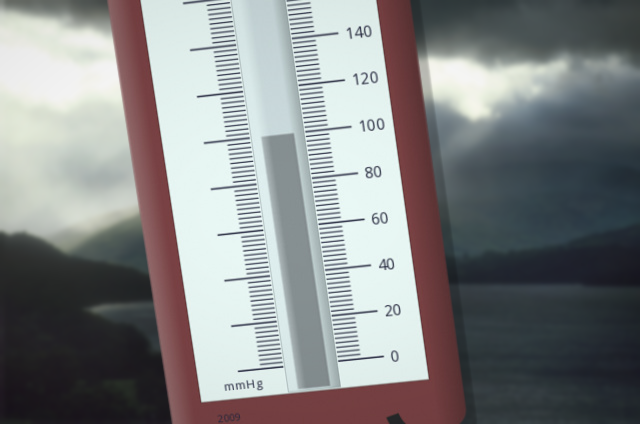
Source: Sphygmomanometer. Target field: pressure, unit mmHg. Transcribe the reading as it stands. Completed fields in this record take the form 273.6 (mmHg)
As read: 100 (mmHg)
